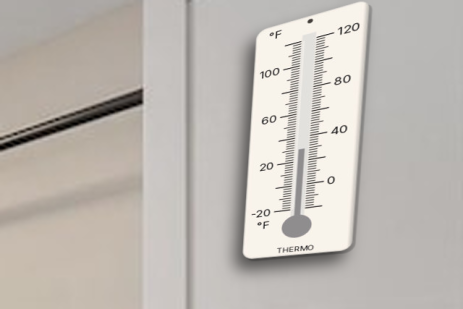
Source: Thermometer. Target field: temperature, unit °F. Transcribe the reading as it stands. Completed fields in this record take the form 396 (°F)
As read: 30 (°F)
